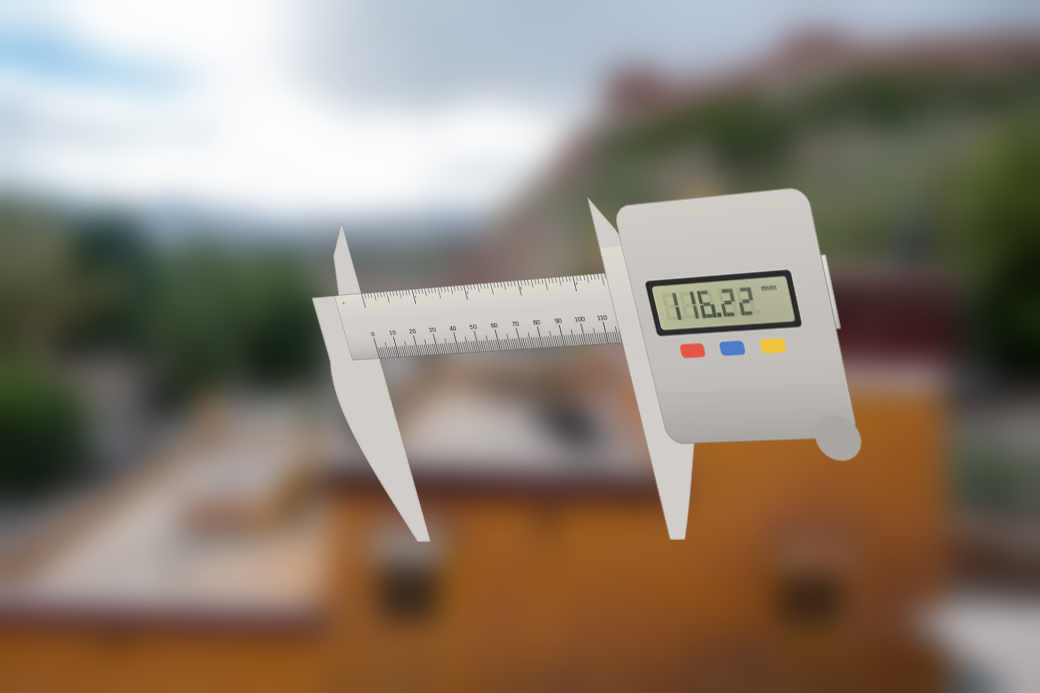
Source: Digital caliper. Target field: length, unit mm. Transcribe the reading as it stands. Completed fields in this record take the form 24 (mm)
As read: 116.22 (mm)
